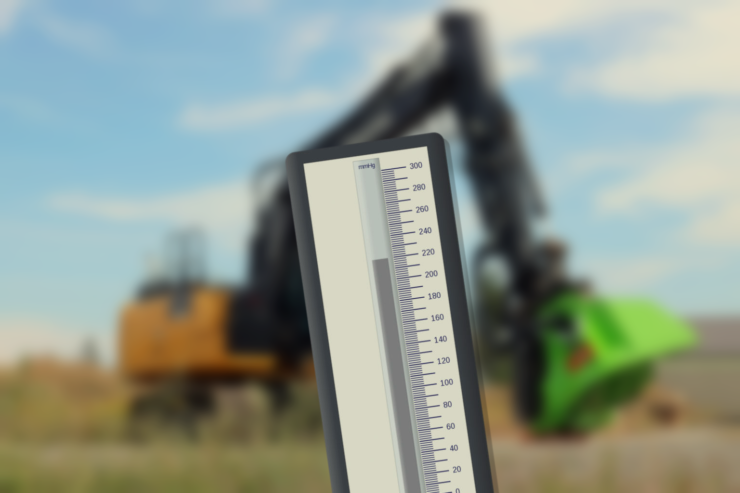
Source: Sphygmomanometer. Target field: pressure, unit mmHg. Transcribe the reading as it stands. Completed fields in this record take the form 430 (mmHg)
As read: 220 (mmHg)
